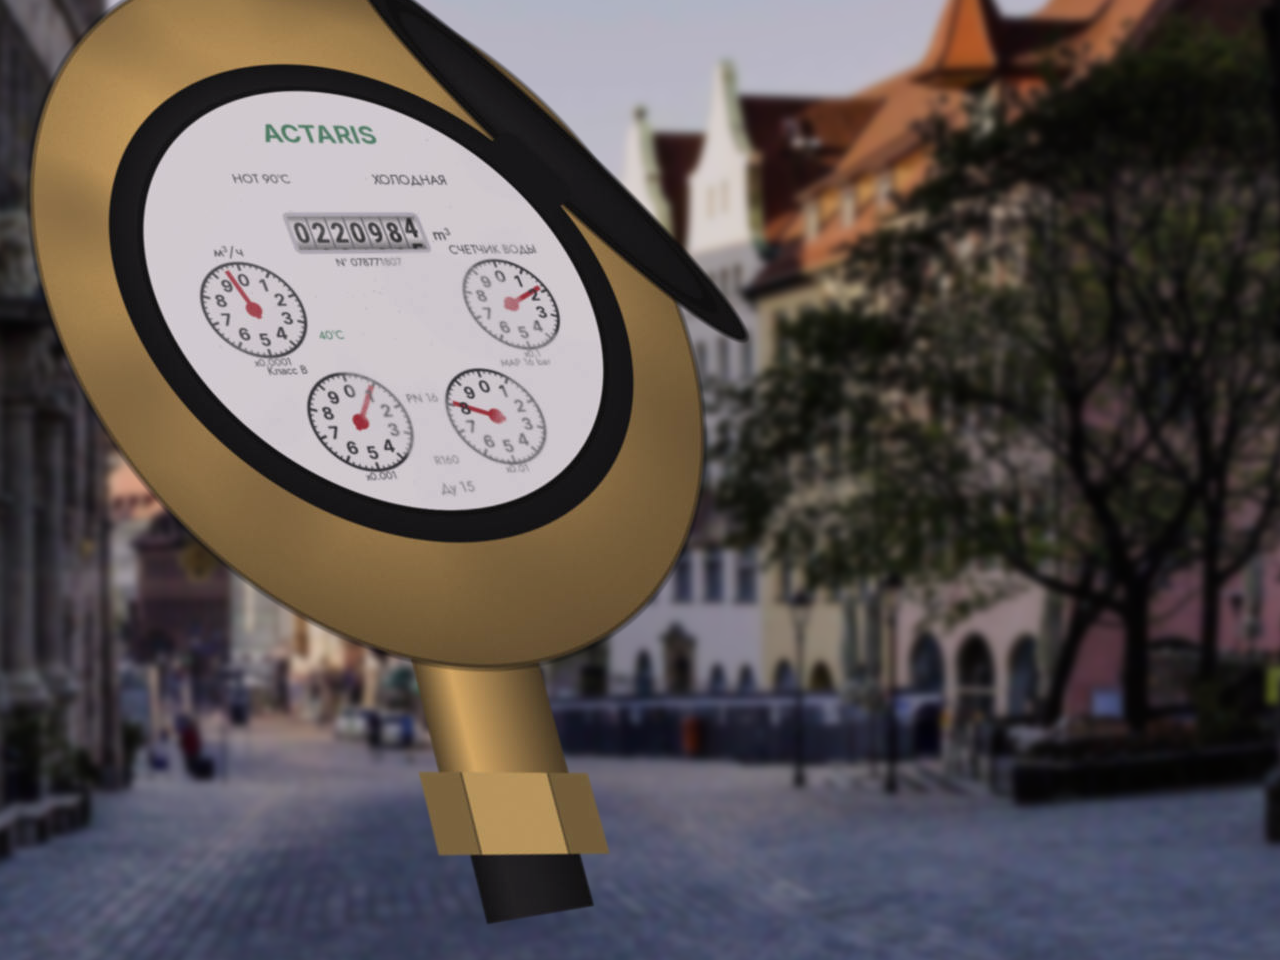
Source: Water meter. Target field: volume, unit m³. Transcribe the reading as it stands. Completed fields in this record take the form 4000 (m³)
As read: 220984.1809 (m³)
